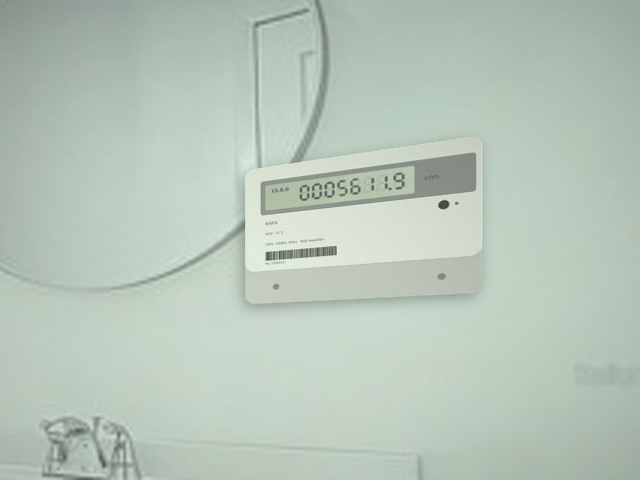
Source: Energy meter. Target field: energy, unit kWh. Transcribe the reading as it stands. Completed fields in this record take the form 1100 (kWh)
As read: 5611.9 (kWh)
